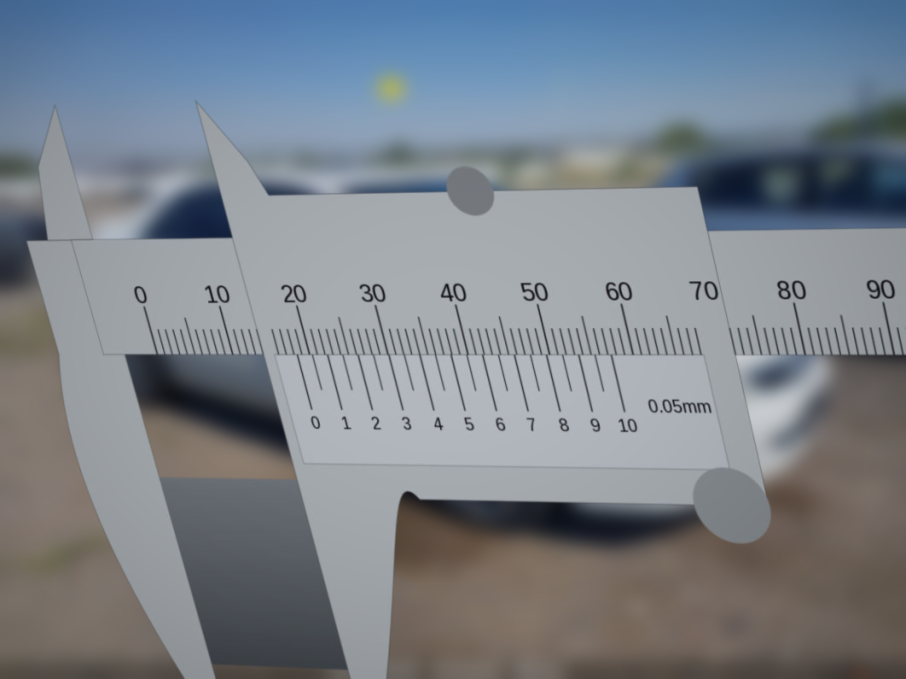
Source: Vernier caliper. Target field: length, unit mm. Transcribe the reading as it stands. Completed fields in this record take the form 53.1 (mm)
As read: 18.4 (mm)
